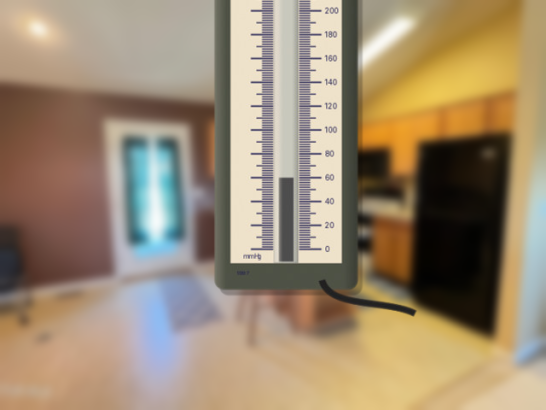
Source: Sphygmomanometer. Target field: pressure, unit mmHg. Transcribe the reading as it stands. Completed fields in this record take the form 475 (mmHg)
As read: 60 (mmHg)
